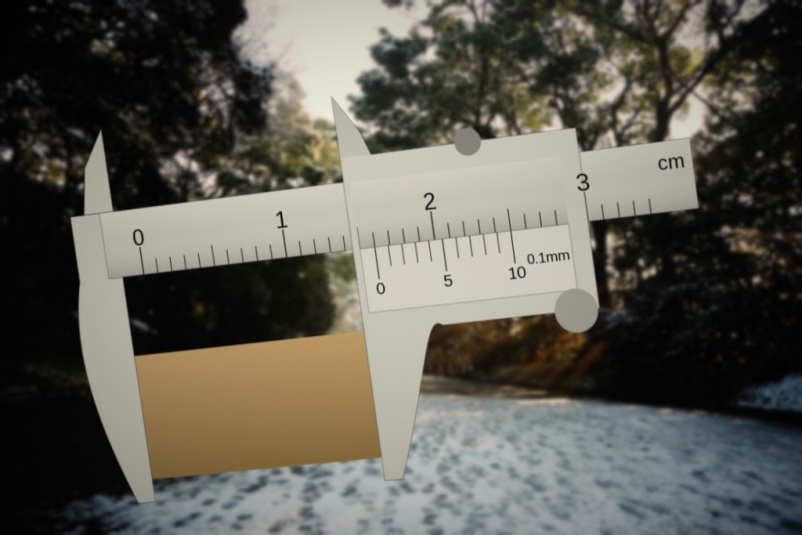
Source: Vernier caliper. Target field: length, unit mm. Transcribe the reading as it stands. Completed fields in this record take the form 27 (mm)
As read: 16.0 (mm)
